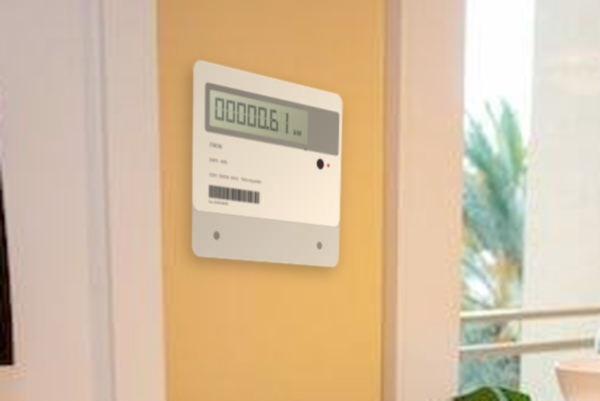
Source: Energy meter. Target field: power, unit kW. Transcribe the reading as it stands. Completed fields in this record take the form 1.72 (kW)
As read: 0.61 (kW)
